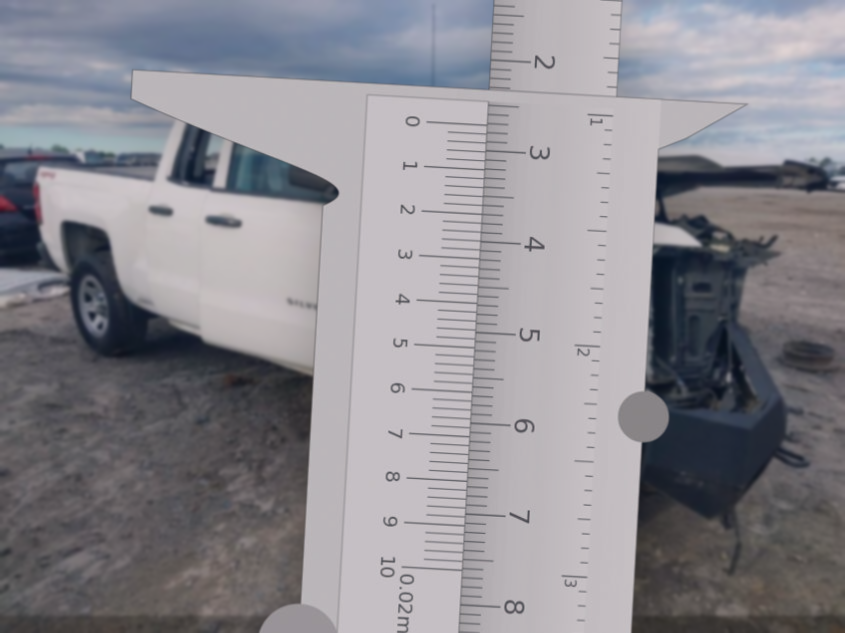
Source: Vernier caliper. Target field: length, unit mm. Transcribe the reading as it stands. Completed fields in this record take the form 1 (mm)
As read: 27.2 (mm)
